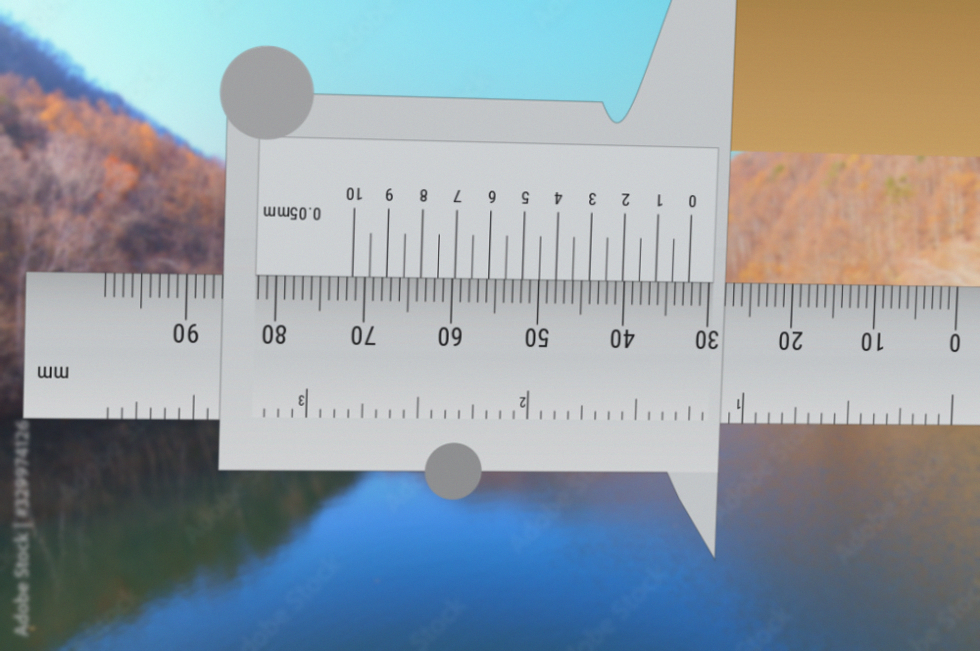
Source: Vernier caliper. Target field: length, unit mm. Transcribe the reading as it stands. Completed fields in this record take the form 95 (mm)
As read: 32.4 (mm)
